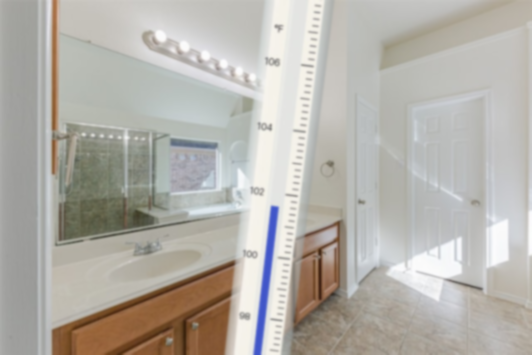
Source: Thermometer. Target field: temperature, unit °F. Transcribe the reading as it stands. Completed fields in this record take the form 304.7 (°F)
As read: 101.6 (°F)
